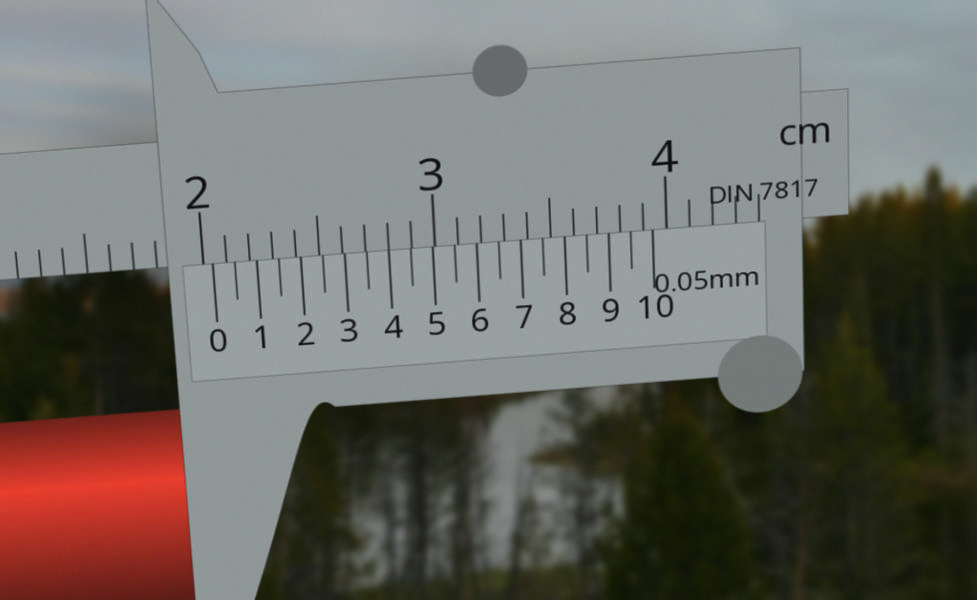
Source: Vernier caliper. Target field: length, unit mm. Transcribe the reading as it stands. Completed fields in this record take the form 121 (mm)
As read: 20.4 (mm)
